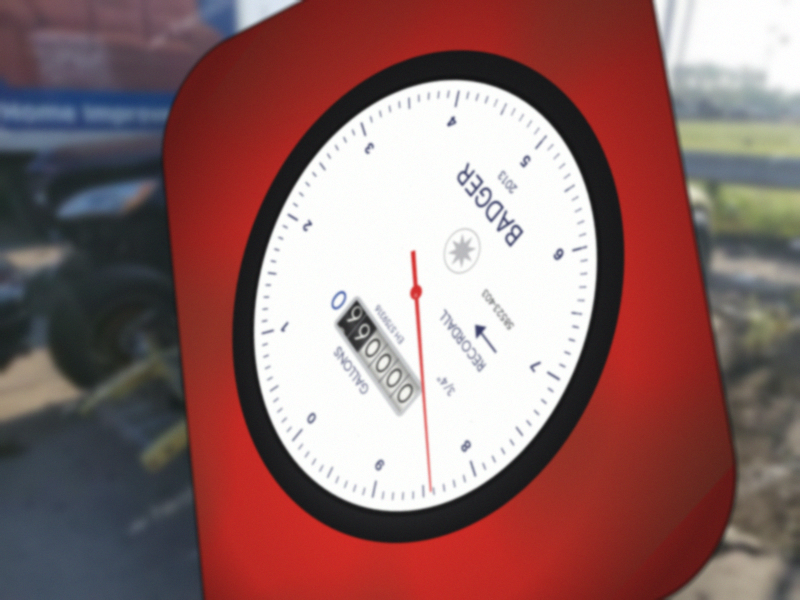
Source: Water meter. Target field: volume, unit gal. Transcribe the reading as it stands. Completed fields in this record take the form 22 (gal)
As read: 658.4 (gal)
